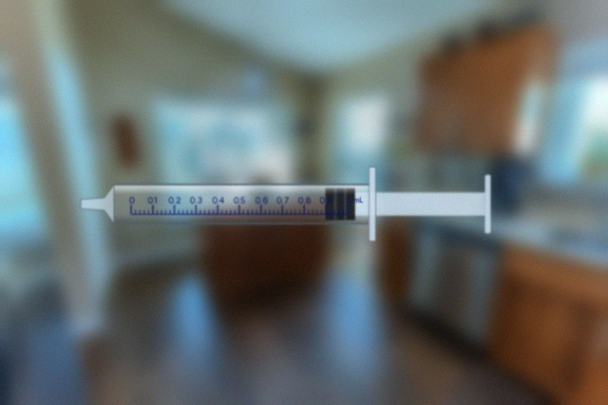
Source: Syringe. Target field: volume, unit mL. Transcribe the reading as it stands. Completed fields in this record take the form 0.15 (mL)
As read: 0.9 (mL)
